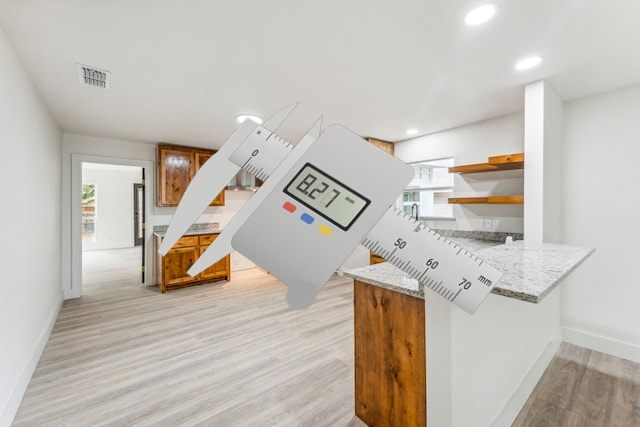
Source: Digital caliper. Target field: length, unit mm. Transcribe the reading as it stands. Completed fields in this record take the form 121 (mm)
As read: 8.27 (mm)
